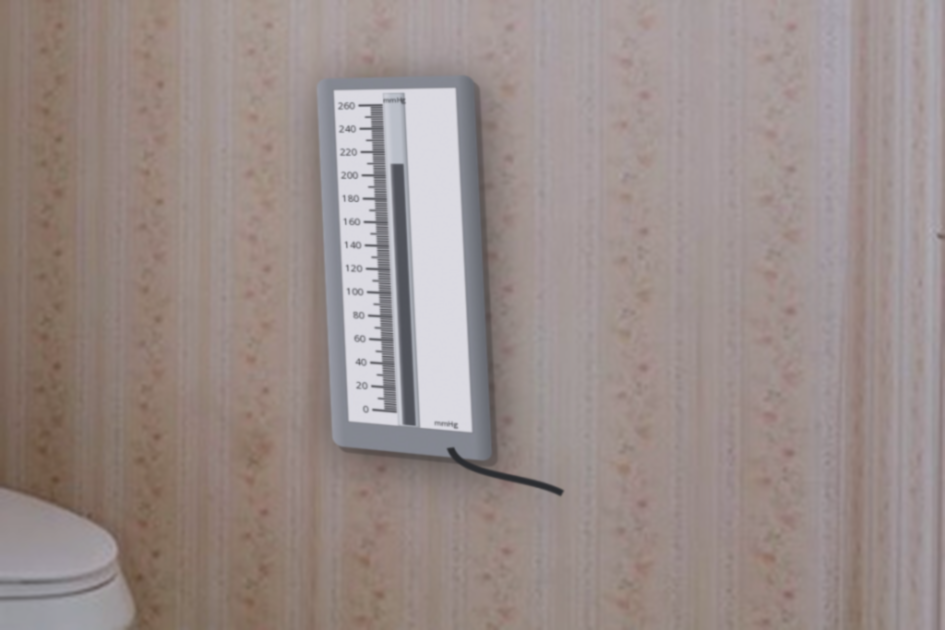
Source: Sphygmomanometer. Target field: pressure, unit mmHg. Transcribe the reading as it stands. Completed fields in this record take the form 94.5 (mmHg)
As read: 210 (mmHg)
